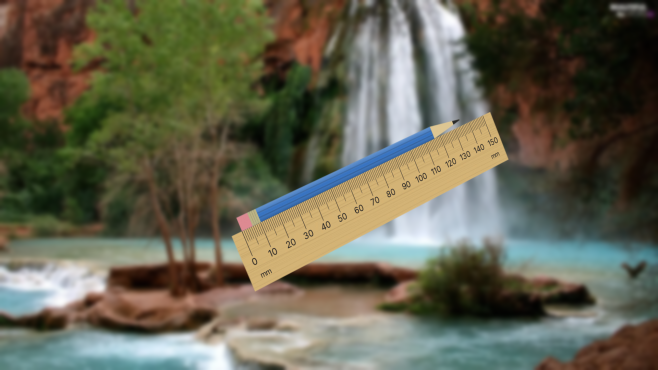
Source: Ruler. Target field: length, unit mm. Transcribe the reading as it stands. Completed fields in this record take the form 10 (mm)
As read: 135 (mm)
